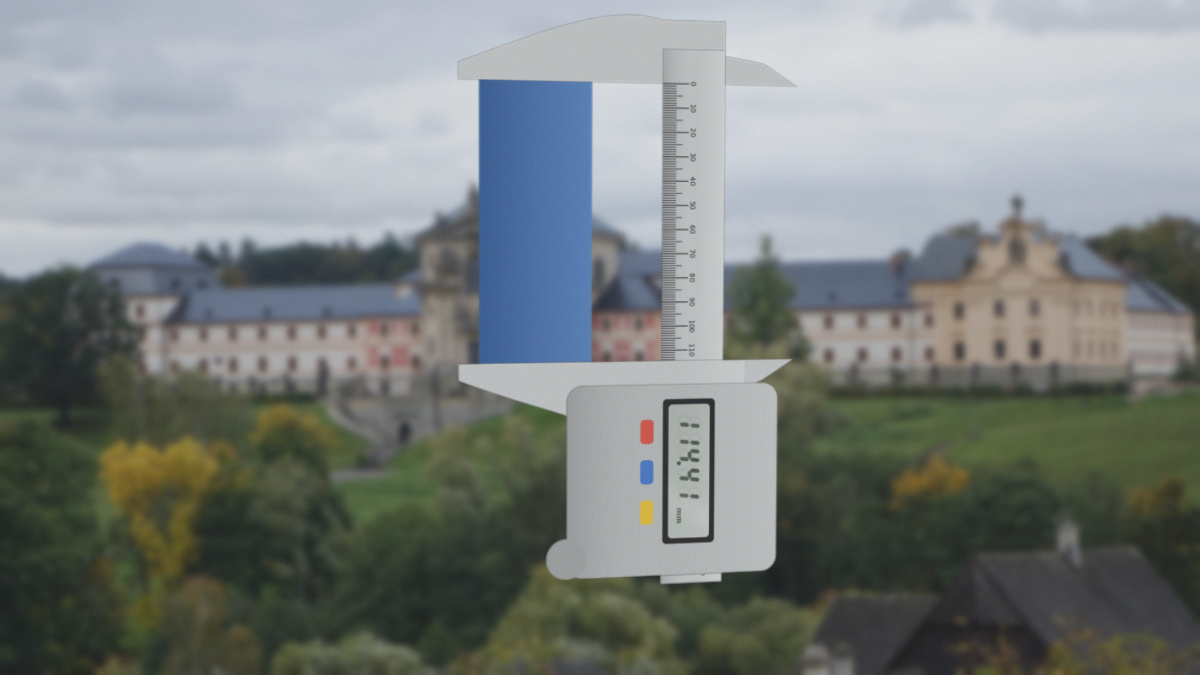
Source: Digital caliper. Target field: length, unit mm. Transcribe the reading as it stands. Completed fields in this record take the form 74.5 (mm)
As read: 114.41 (mm)
